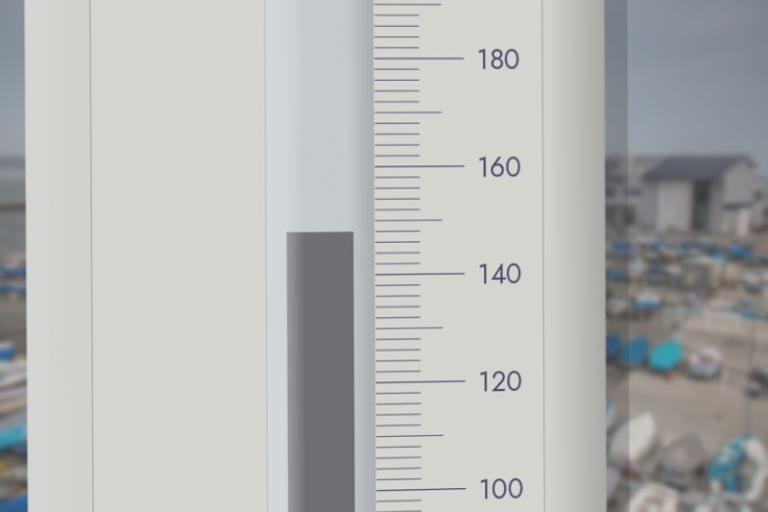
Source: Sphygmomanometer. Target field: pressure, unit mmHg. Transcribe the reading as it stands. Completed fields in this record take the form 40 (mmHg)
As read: 148 (mmHg)
